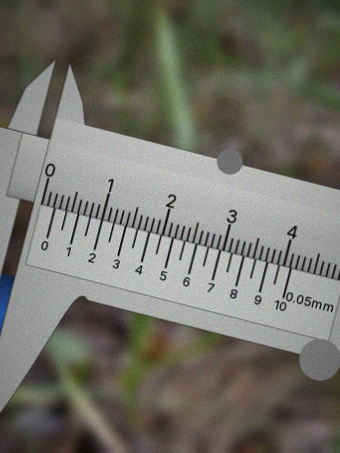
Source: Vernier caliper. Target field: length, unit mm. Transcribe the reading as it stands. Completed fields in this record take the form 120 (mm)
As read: 2.2 (mm)
